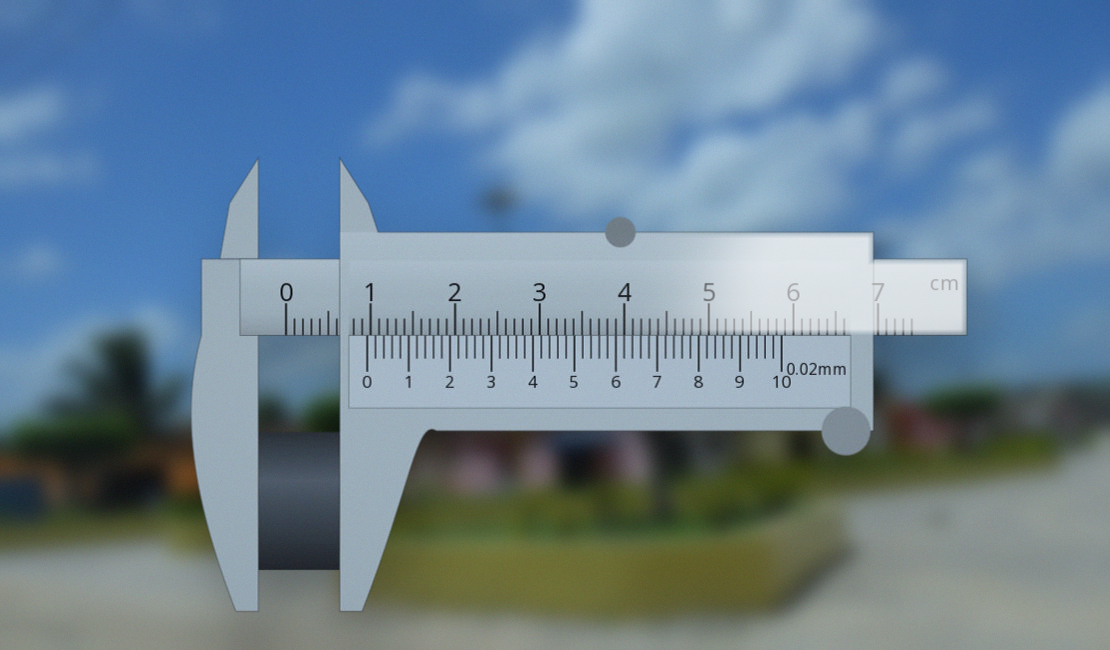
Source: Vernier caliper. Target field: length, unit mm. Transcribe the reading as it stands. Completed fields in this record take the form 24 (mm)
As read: 9.6 (mm)
